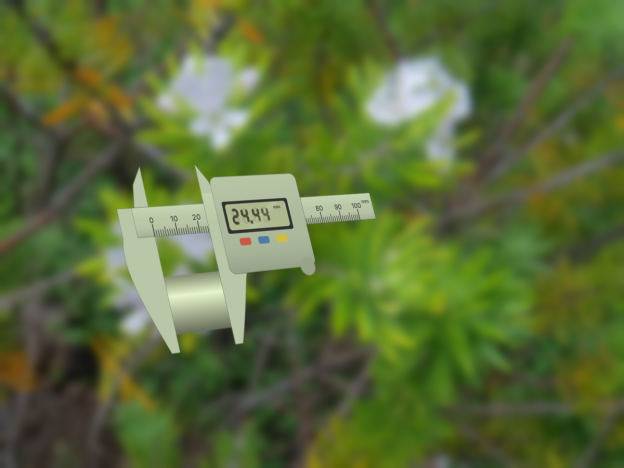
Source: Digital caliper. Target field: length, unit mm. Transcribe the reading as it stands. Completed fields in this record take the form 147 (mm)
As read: 24.44 (mm)
